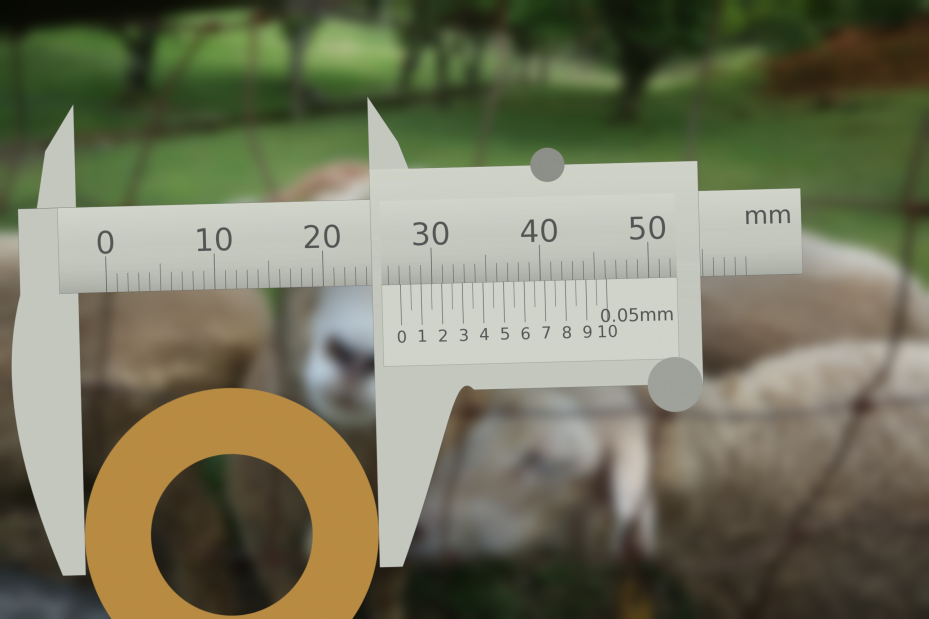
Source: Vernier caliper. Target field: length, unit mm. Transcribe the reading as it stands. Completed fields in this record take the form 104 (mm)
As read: 27.1 (mm)
